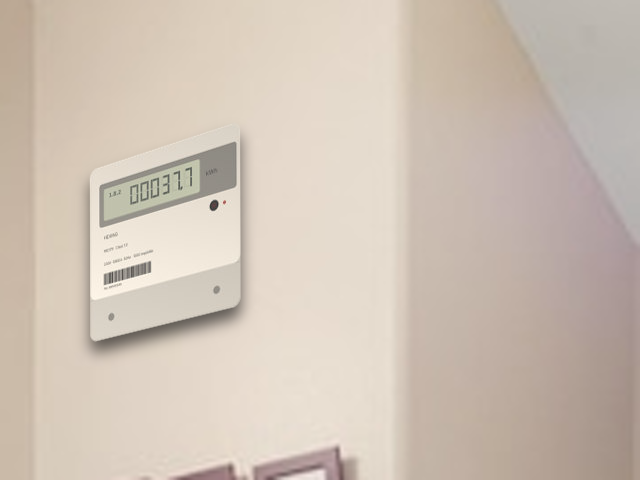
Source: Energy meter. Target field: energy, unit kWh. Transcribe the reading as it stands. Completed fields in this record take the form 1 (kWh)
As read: 37.7 (kWh)
